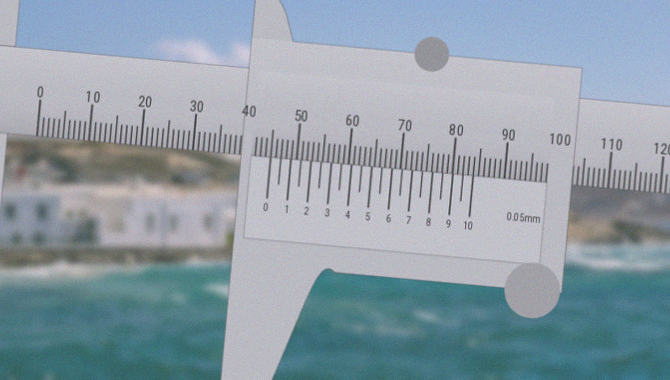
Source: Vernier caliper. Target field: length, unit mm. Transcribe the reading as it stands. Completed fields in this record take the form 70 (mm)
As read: 45.0 (mm)
